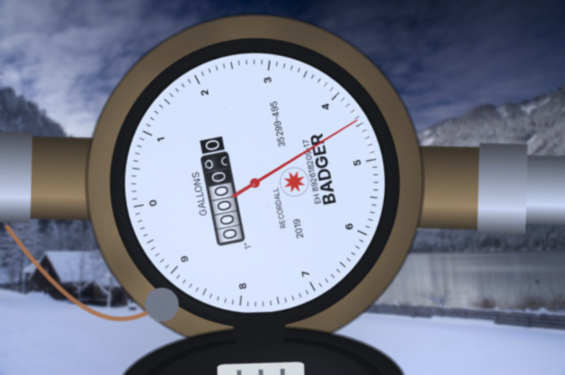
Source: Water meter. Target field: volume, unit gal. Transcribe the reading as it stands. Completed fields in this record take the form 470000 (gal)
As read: 84.4 (gal)
